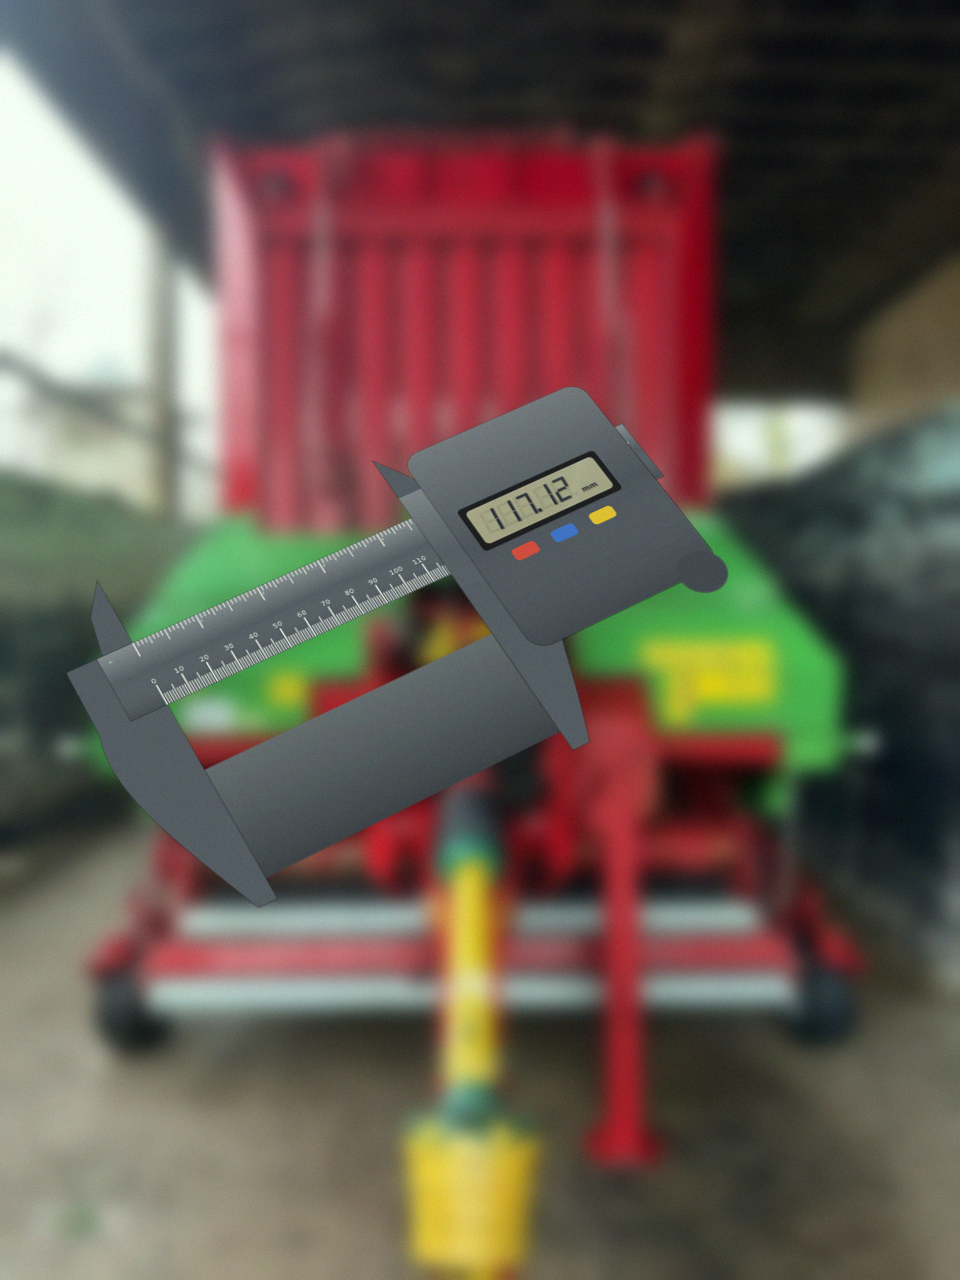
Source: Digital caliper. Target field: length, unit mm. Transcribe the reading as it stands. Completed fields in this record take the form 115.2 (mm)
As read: 117.12 (mm)
